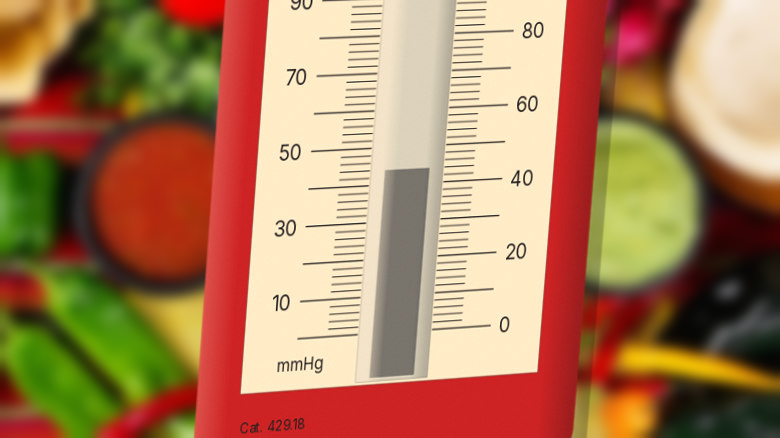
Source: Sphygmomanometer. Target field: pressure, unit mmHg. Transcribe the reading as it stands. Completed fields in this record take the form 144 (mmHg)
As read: 44 (mmHg)
